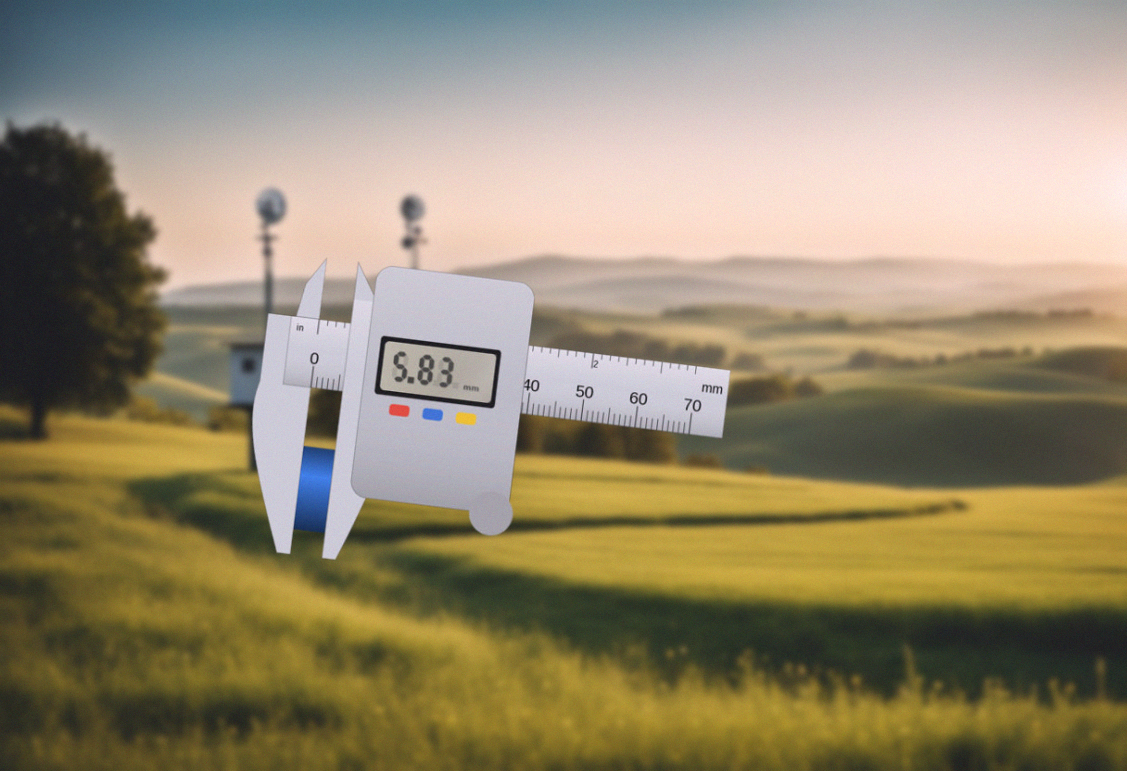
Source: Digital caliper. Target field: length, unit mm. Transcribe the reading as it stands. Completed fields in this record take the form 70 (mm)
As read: 5.83 (mm)
